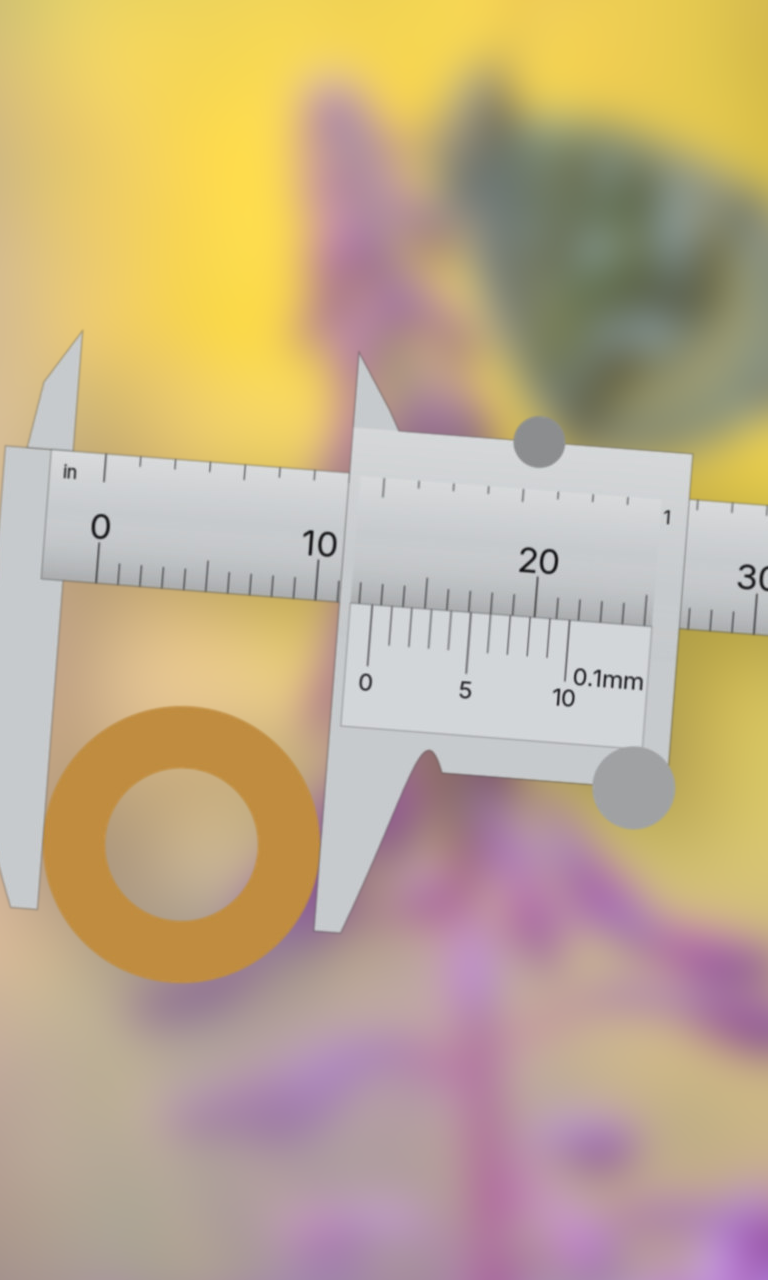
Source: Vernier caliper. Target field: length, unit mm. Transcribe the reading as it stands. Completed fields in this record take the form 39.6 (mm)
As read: 12.6 (mm)
